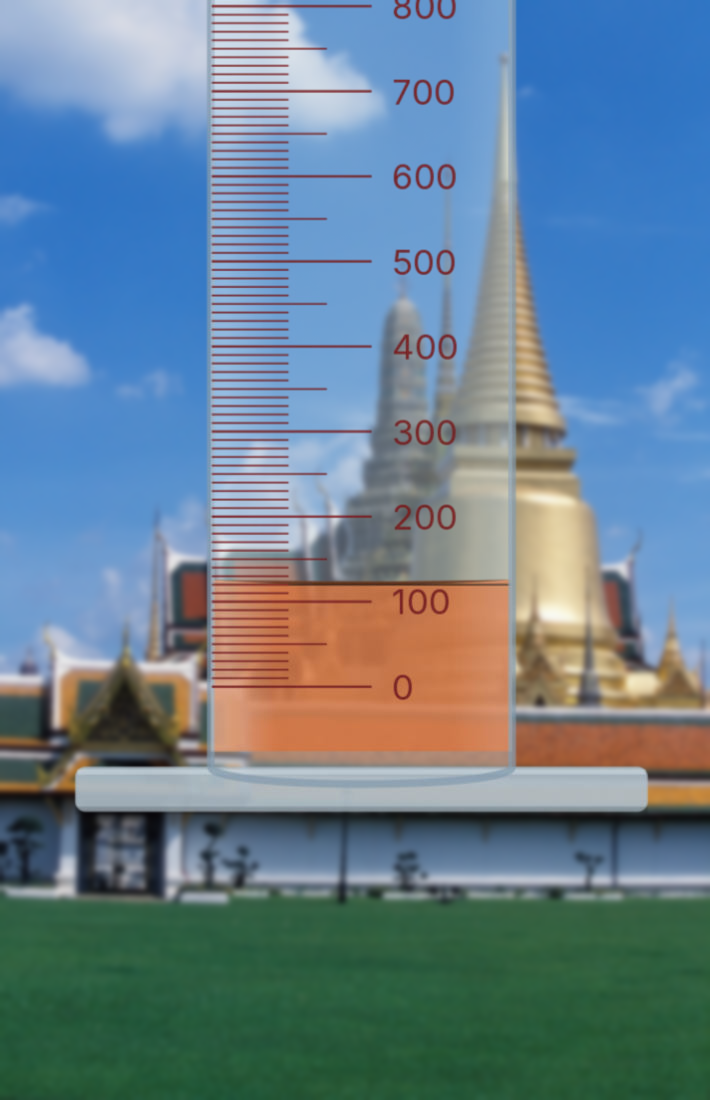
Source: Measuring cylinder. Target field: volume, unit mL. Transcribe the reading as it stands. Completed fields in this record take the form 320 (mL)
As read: 120 (mL)
